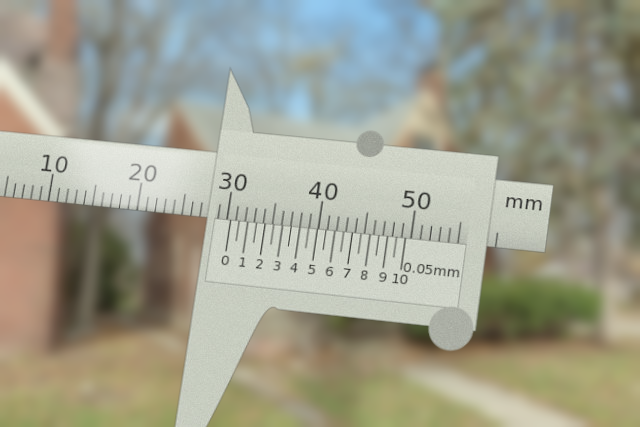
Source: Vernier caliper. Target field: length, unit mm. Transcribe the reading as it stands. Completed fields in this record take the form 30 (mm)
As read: 30.4 (mm)
